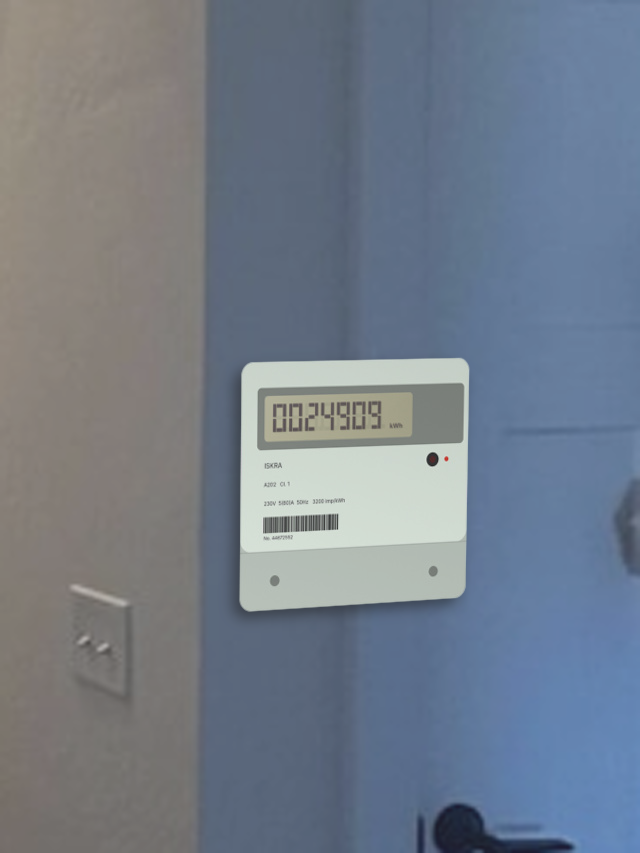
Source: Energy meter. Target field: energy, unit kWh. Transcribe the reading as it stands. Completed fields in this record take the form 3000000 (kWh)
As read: 24909 (kWh)
